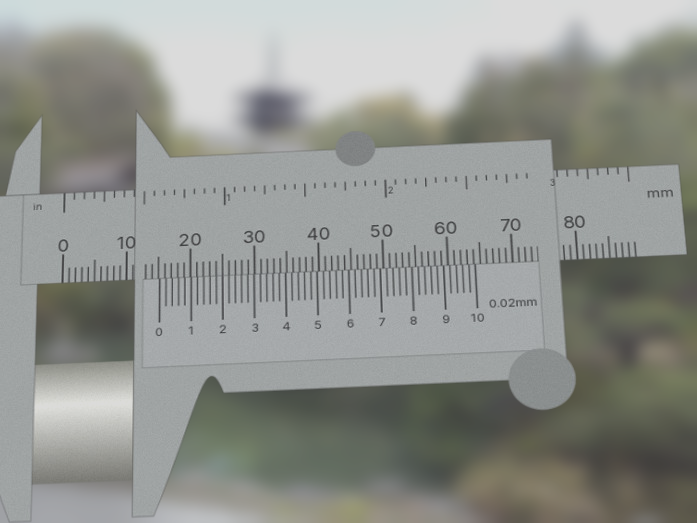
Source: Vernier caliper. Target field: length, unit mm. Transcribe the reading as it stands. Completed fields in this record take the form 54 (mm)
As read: 15.2 (mm)
